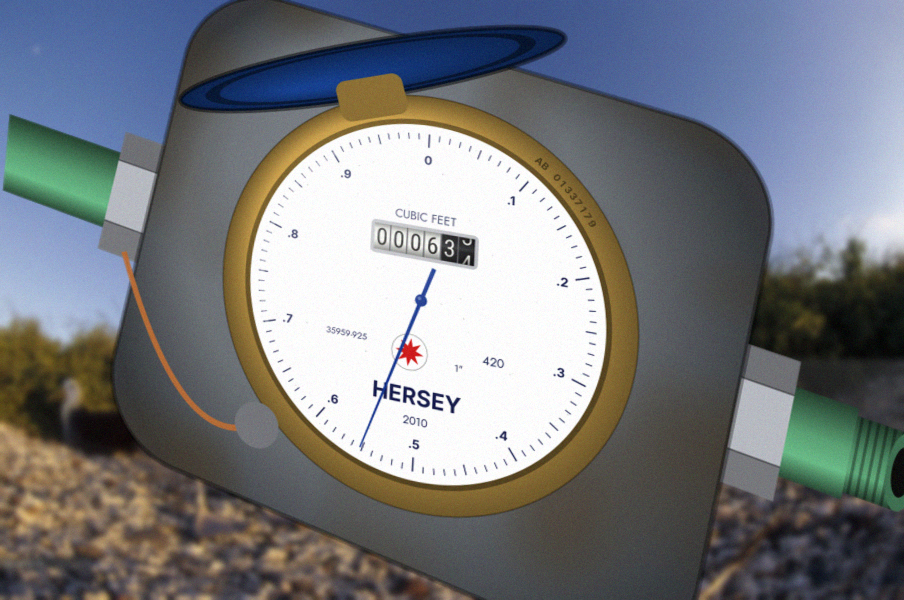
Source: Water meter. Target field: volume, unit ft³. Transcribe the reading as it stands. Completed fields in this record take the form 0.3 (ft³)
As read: 633.55 (ft³)
